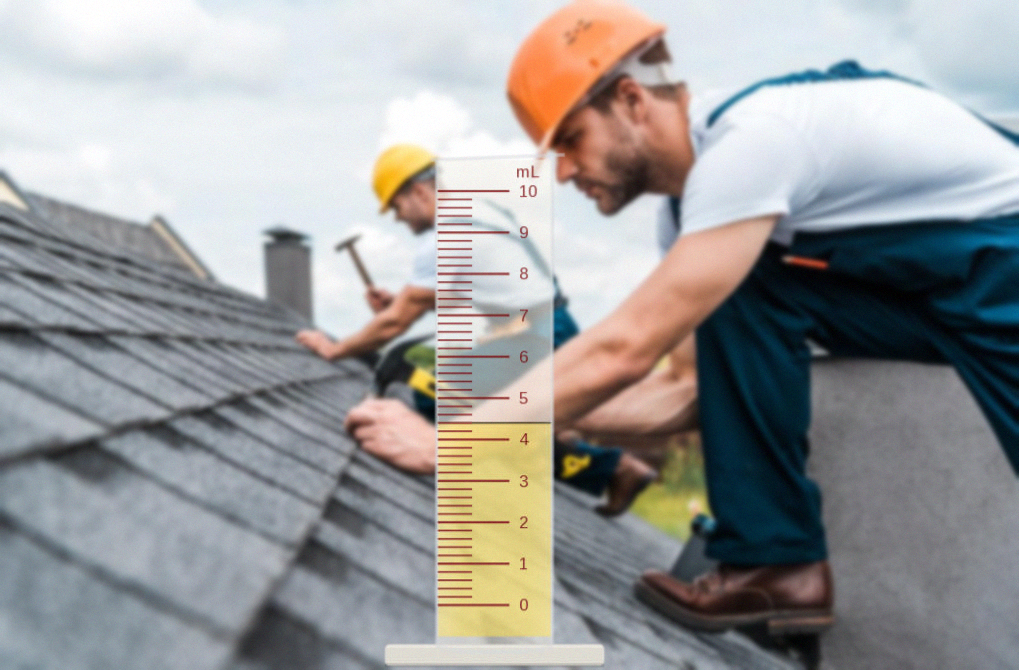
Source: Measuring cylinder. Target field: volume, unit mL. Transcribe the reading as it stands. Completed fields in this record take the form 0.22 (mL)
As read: 4.4 (mL)
